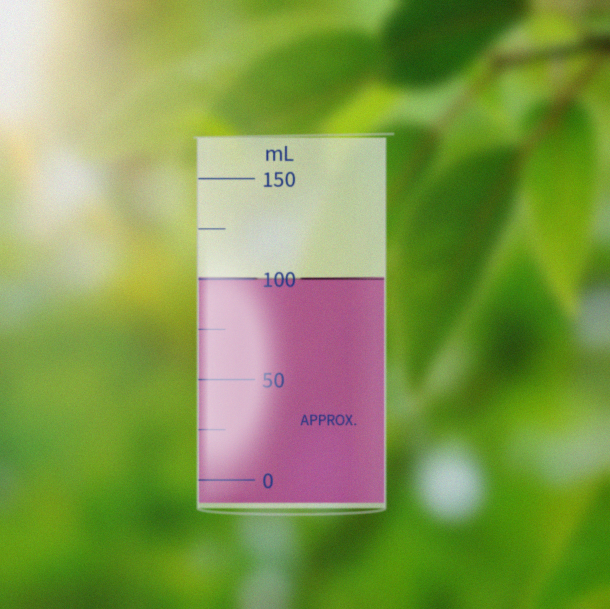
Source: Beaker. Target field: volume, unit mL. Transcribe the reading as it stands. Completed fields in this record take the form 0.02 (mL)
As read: 100 (mL)
